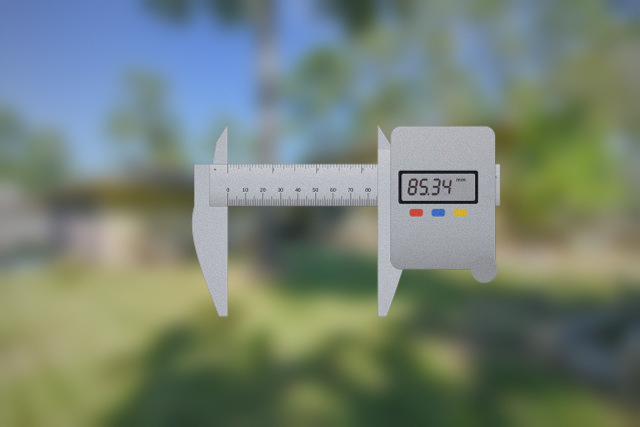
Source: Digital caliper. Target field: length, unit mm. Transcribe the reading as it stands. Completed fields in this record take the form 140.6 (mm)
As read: 85.34 (mm)
